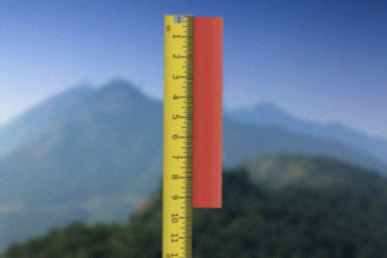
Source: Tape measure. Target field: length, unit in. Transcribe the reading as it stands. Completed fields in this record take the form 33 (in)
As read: 9.5 (in)
